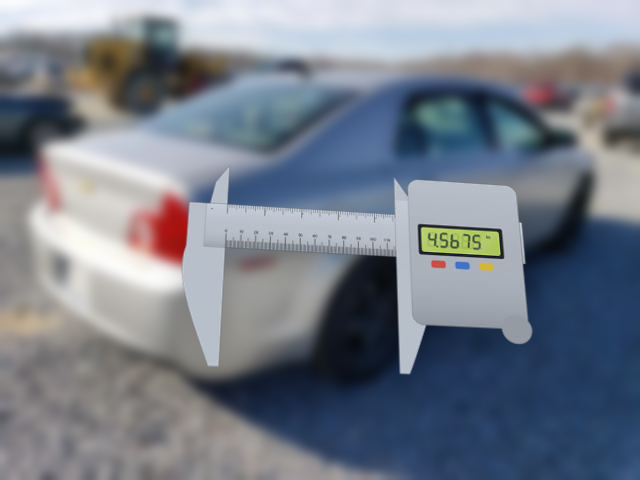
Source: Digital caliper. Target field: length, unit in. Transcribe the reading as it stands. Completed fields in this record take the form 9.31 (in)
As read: 4.5675 (in)
